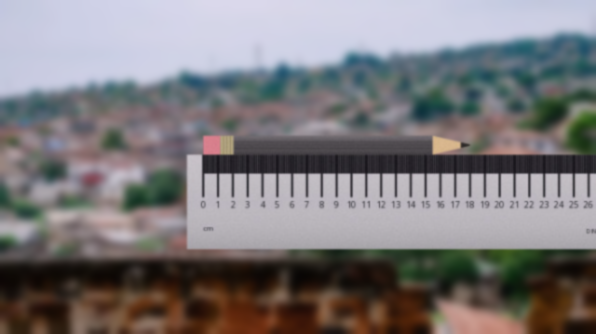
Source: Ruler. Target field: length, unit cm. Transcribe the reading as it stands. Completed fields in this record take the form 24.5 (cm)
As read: 18 (cm)
